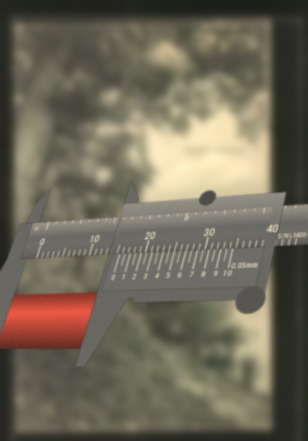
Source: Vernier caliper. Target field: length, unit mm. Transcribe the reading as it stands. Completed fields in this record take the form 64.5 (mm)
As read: 15.5 (mm)
